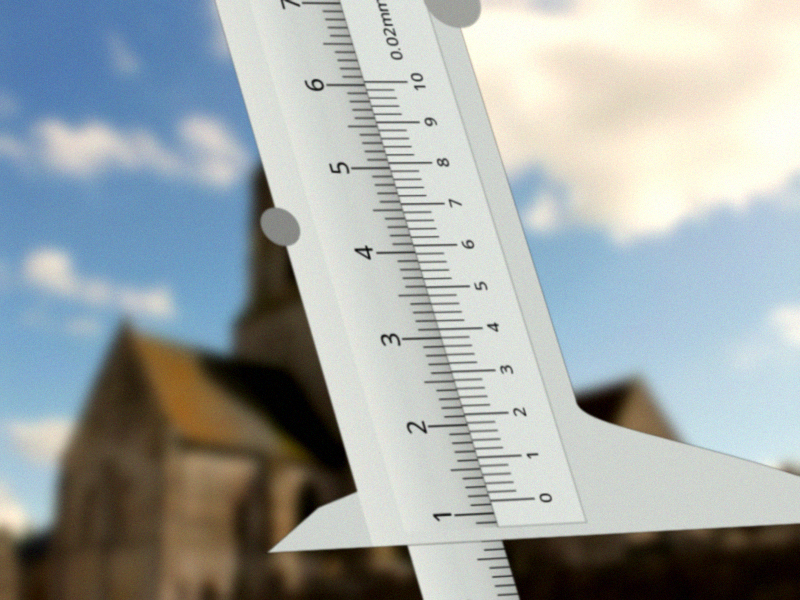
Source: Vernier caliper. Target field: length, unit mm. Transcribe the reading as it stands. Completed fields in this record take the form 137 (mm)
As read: 11.4 (mm)
